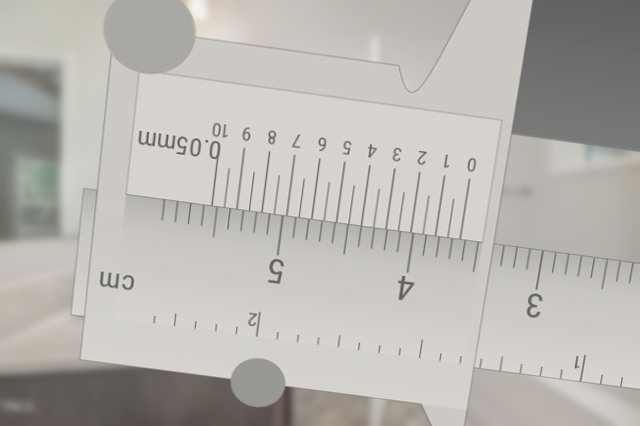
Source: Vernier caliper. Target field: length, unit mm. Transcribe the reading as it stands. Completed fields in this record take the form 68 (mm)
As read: 36.4 (mm)
